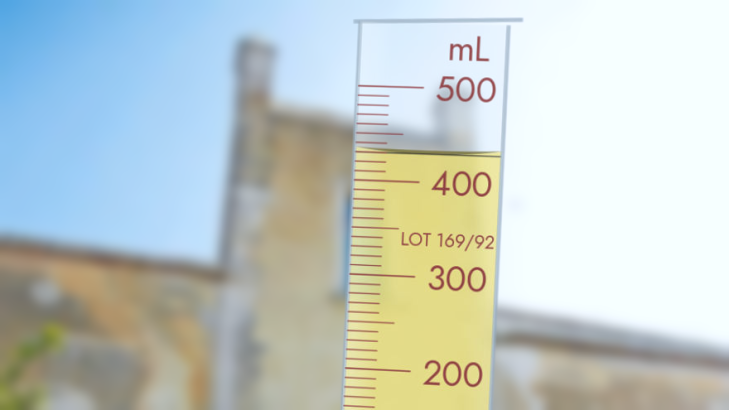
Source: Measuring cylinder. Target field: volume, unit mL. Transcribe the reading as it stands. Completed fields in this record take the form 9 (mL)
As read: 430 (mL)
